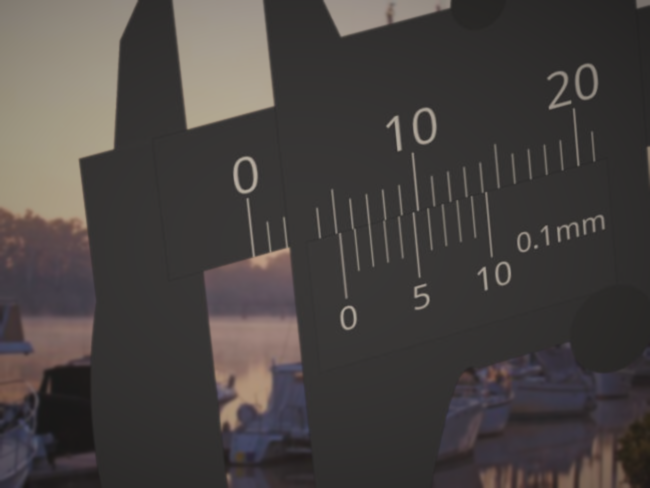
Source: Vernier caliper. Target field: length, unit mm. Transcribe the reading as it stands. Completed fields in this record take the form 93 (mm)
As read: 5.2 (mm)
